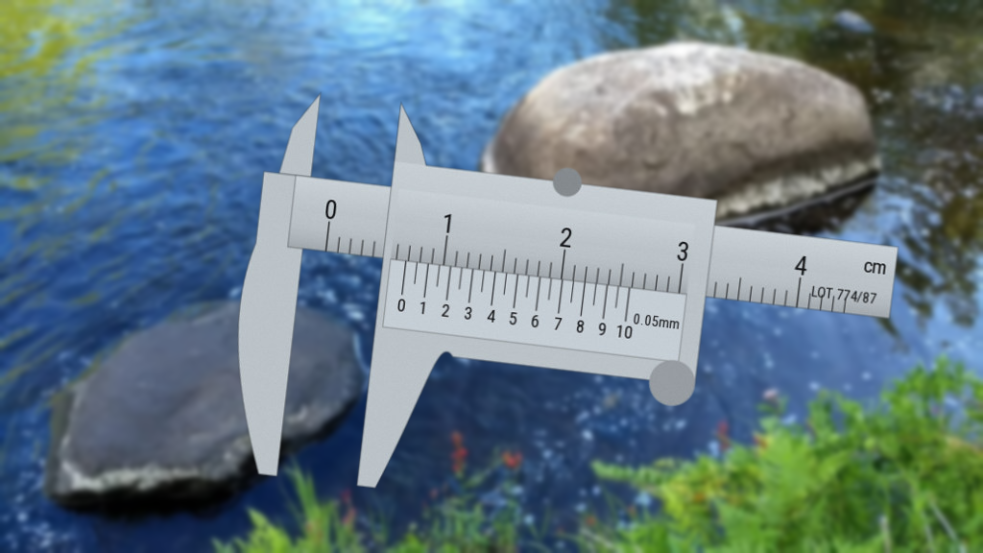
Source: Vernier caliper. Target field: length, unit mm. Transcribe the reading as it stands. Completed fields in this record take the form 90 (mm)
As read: 6.8 (mm)
